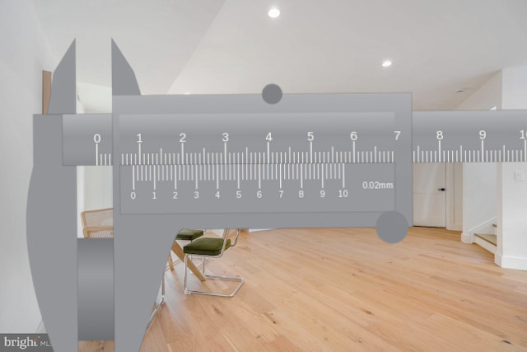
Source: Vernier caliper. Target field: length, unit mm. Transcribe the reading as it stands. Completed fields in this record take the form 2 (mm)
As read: 8.5 (mm)
